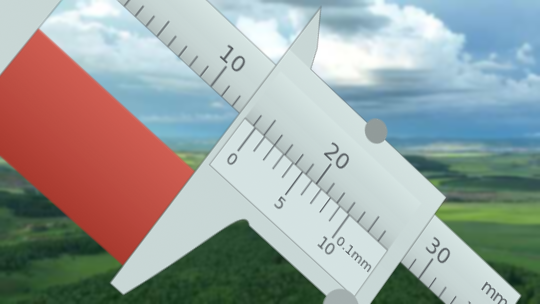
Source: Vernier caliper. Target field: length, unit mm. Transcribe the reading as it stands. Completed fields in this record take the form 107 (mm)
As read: 14.2 (mm)
